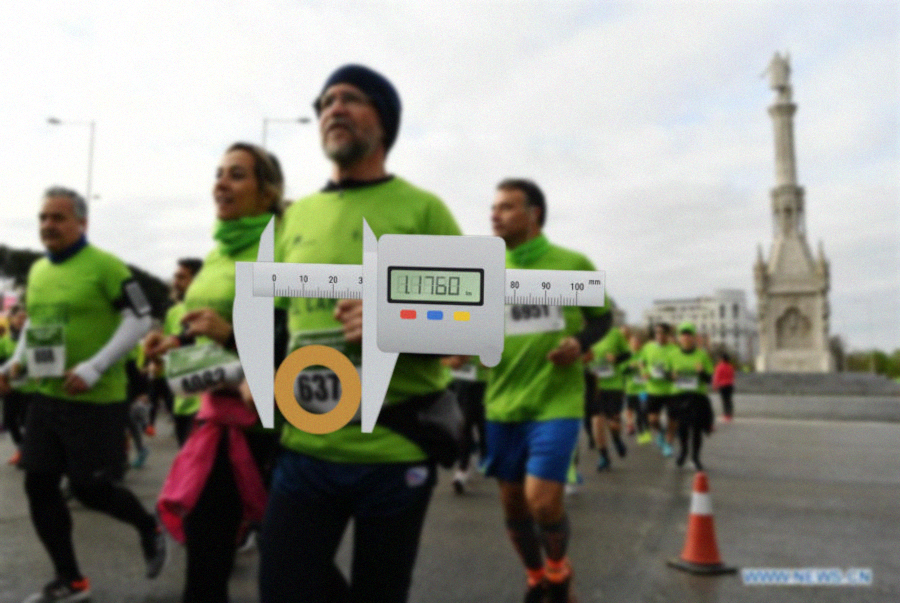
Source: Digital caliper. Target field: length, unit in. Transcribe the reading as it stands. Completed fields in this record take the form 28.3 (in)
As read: 1.1760 (in)
